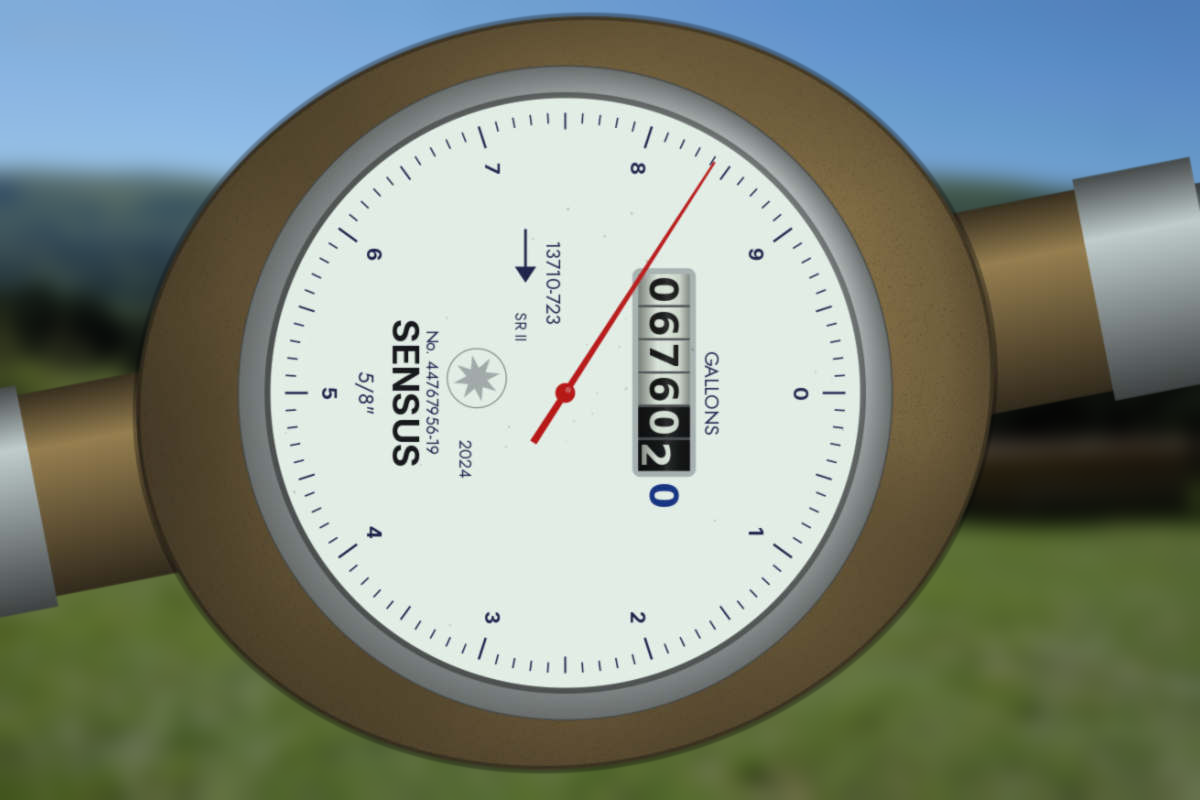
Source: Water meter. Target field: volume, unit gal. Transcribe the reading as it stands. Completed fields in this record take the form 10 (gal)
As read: 676018.4 (gal)
